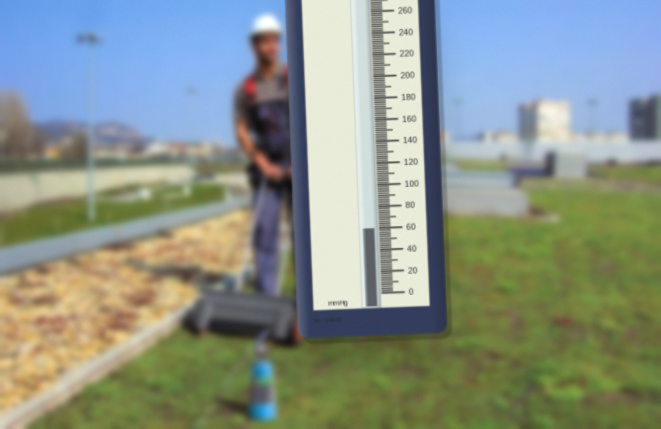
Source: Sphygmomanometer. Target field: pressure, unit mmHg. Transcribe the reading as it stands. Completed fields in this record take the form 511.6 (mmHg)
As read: 60 (mmHg)
